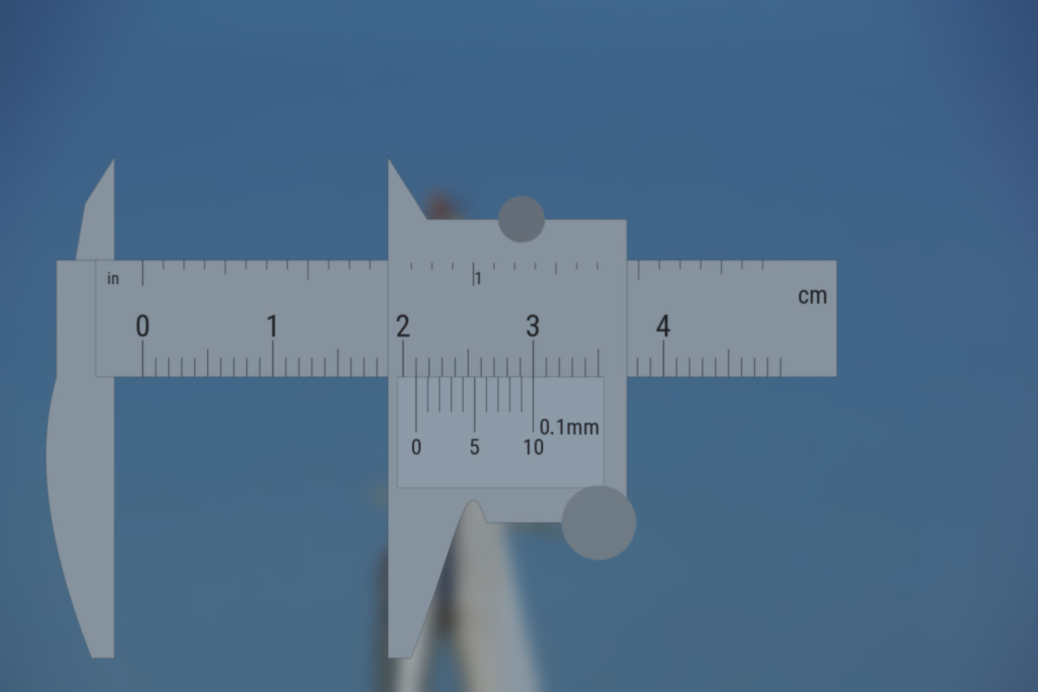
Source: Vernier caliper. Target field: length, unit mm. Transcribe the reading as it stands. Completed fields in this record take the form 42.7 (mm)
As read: 21.0 (mm)
